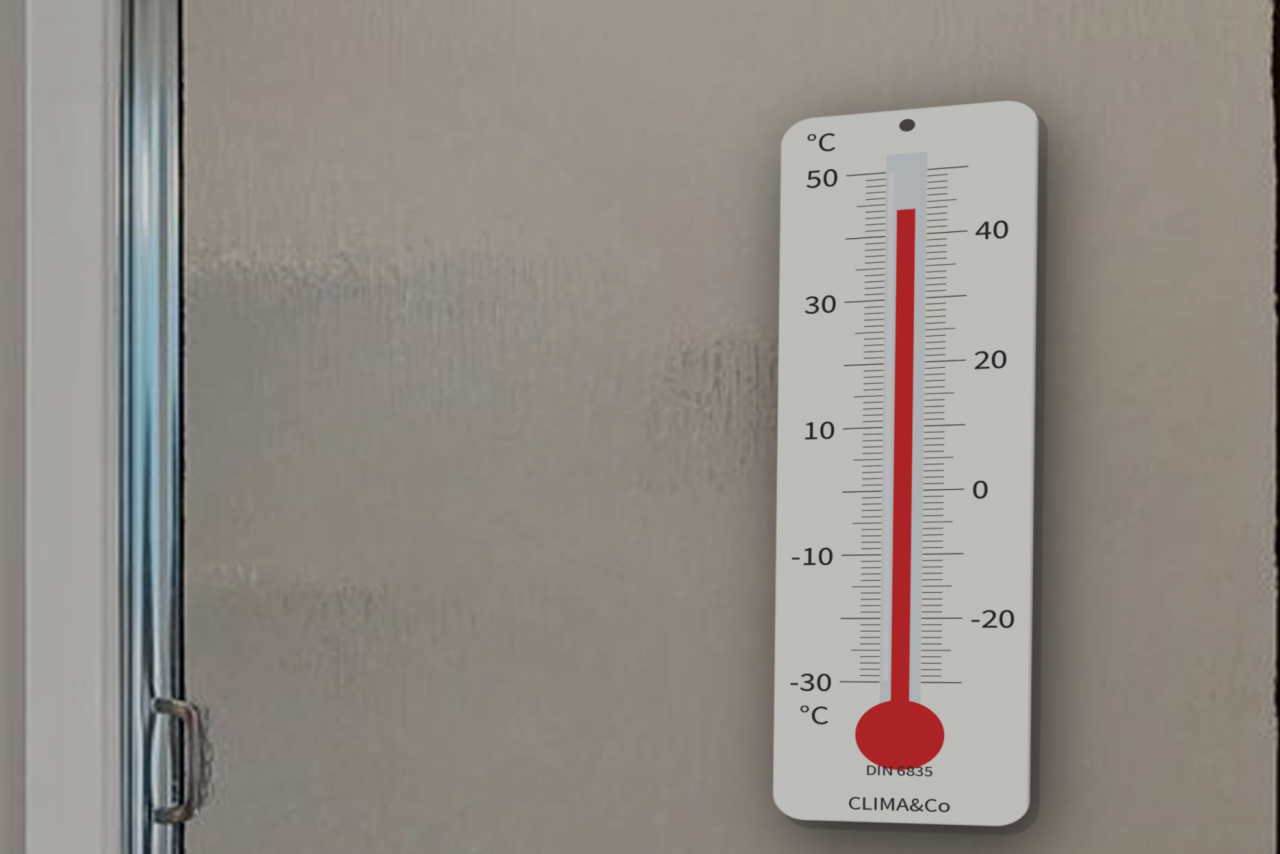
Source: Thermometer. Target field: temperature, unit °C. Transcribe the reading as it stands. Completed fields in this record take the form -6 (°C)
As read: 44 (°C)
